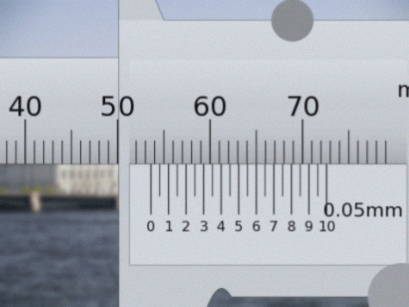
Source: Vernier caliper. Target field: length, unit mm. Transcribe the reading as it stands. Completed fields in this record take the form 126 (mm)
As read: 53.6 (mm)
